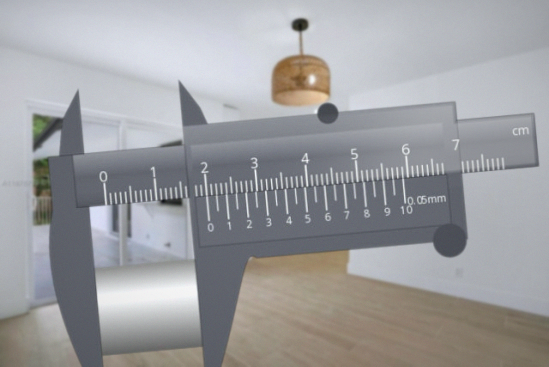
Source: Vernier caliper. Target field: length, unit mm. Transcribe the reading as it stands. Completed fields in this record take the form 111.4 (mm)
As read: 20.0 (mm)
